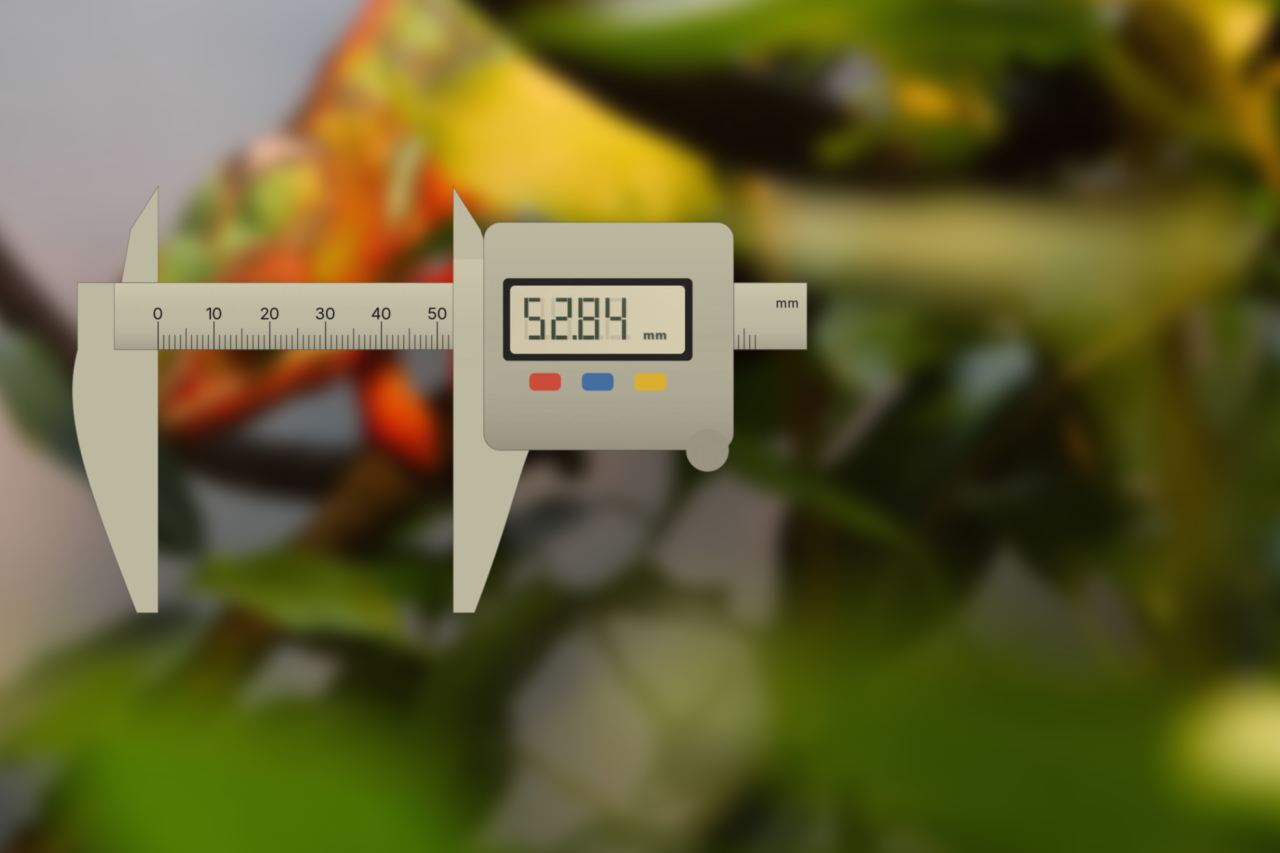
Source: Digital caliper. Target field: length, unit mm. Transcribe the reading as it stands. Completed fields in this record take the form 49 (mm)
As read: 52.84 (mm)
